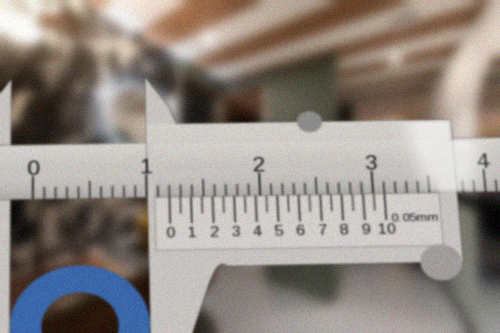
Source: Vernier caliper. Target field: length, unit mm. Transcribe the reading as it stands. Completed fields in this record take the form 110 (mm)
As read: 12.0 (mm)
